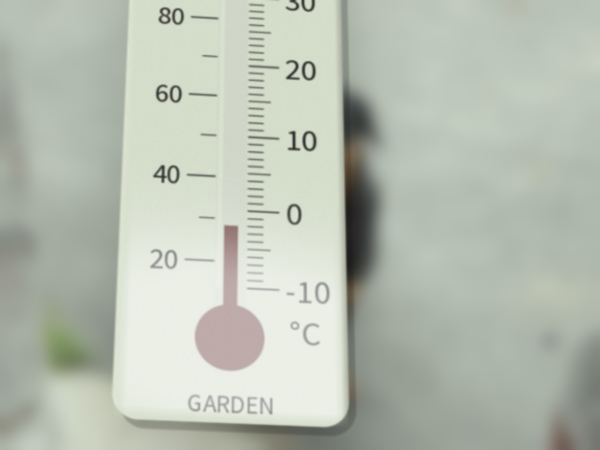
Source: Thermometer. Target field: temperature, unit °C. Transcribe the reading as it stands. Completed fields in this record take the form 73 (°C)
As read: -2 (°C)
